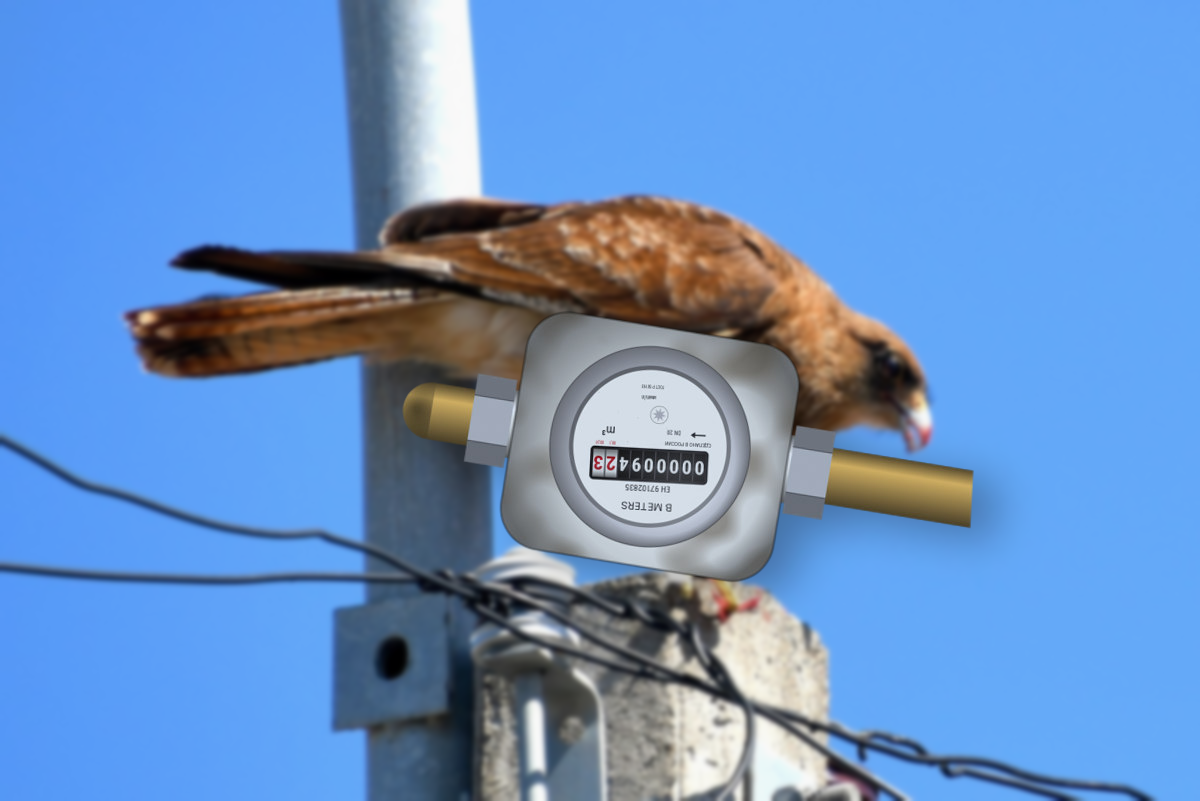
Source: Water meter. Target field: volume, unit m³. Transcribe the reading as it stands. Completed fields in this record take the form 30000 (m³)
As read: 94.23 (m³)
